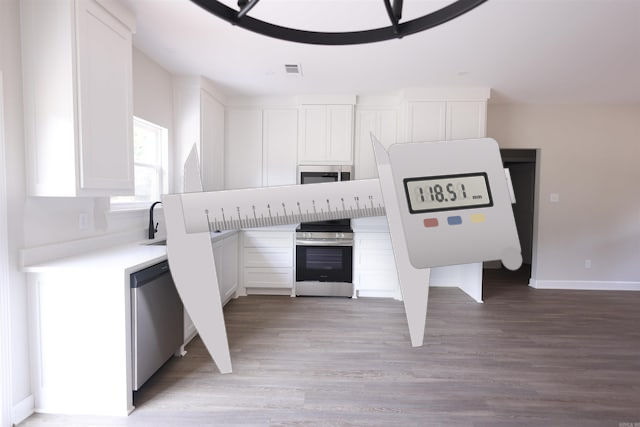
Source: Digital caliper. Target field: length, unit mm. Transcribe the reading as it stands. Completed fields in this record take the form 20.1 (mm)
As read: 118.51 (mm)
